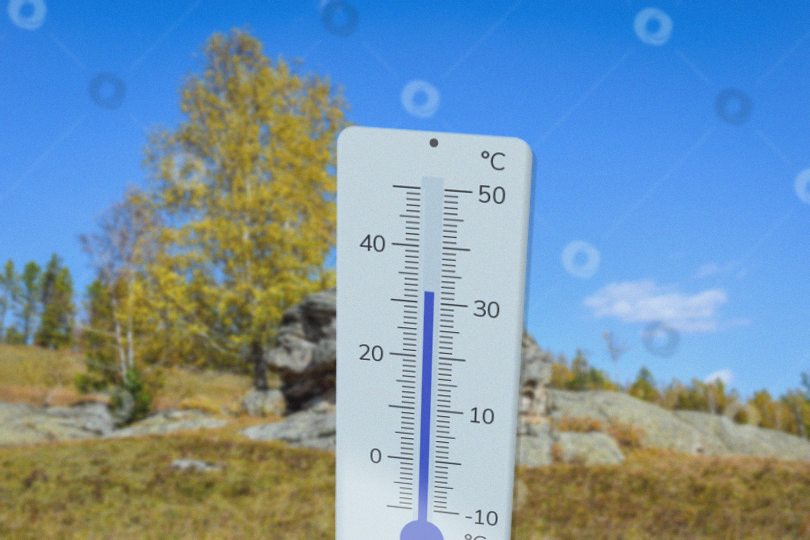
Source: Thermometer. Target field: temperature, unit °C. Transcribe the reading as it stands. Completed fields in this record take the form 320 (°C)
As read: 32 (°C)
